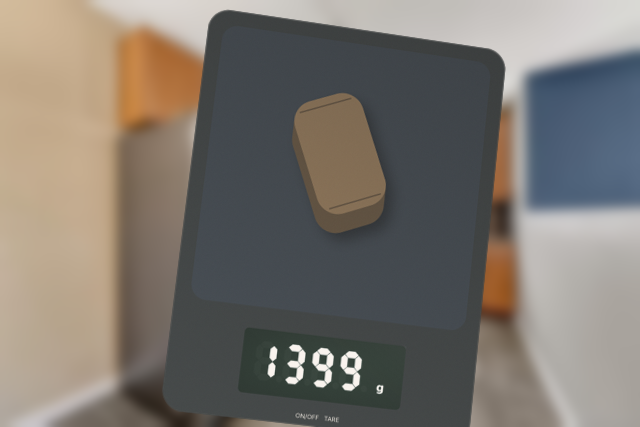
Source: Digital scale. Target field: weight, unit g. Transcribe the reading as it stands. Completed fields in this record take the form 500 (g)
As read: 1399 (g)
